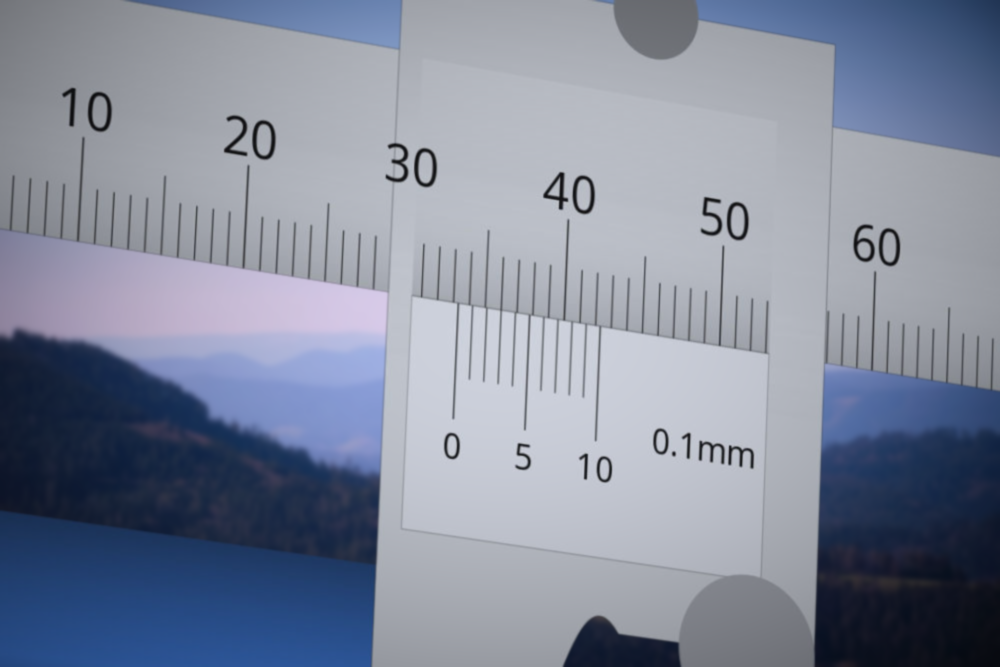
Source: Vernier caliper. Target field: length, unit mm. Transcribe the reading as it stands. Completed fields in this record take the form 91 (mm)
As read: 33.3 (mm)
